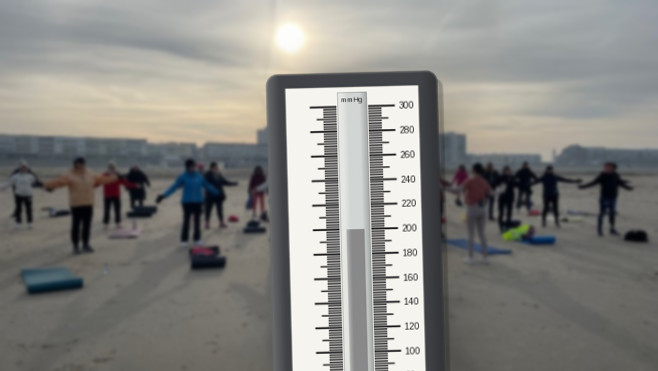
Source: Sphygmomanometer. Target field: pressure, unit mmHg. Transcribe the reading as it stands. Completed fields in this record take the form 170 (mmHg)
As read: 200 (mmHg)
